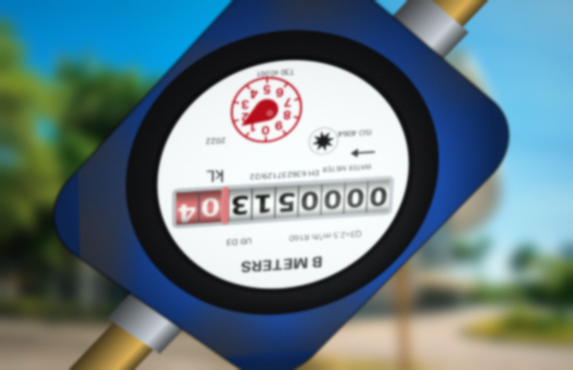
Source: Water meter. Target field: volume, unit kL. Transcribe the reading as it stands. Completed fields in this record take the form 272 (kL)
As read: 513.041 (kL)
